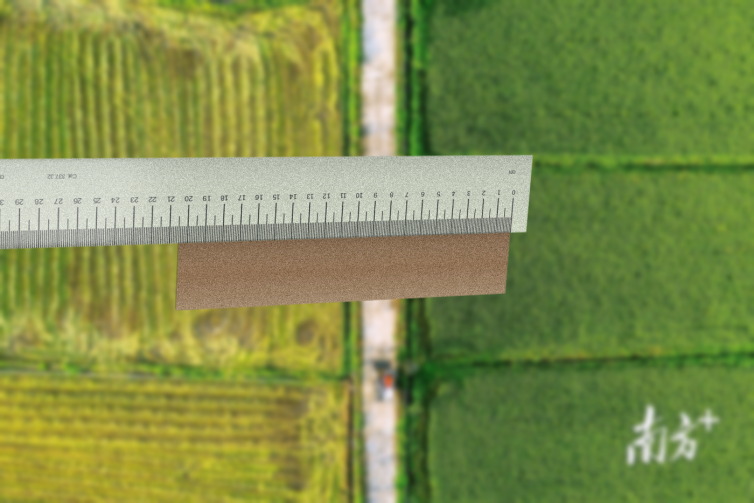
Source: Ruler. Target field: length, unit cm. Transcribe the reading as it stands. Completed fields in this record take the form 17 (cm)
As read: 20.5 (cm)
